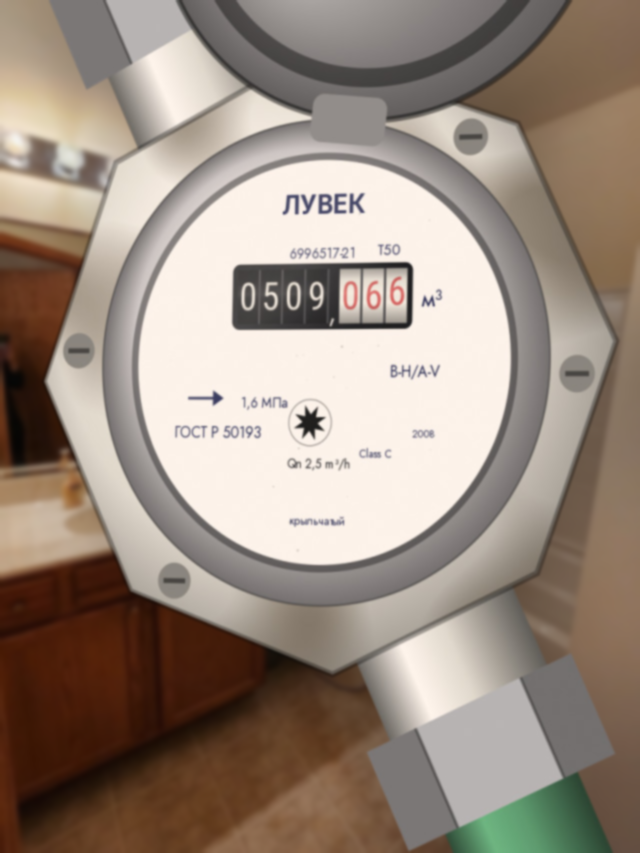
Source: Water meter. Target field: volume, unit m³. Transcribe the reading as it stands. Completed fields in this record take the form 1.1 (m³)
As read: 509.066 (m³)
